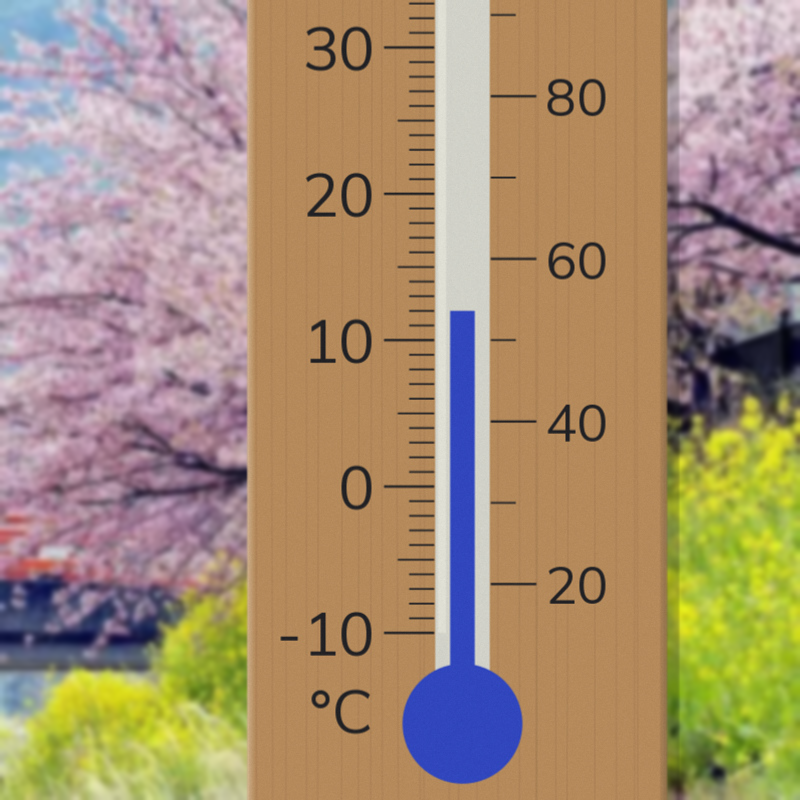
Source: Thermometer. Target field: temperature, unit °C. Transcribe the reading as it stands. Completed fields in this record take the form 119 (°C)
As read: 12 (°C)
